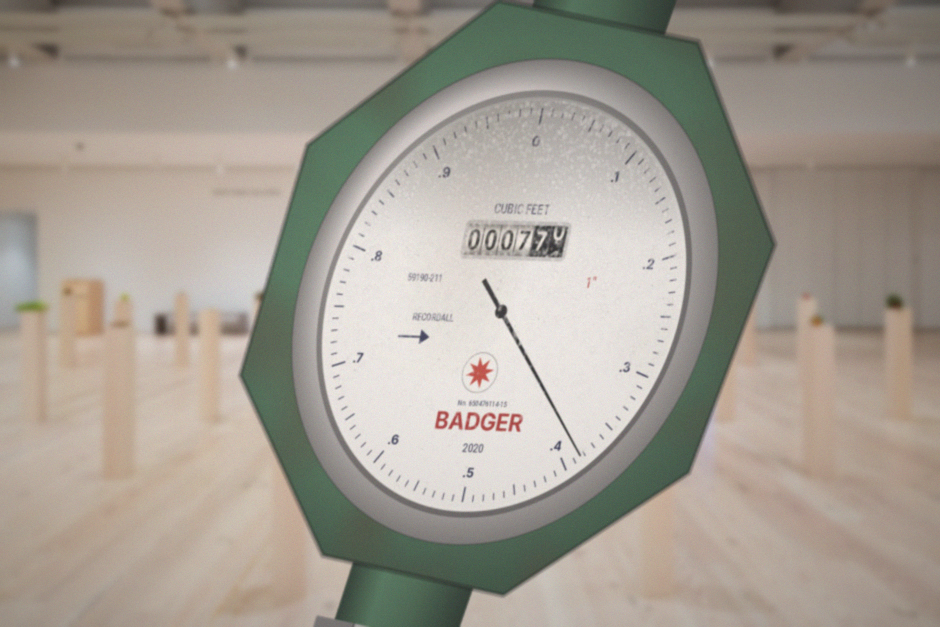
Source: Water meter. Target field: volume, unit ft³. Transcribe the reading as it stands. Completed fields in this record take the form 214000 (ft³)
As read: 770.38 (ft³)
